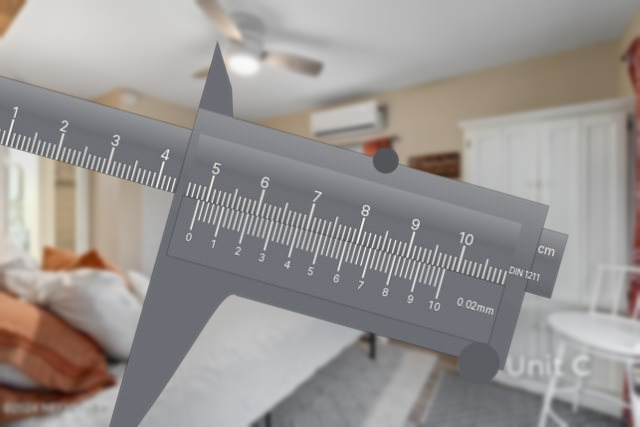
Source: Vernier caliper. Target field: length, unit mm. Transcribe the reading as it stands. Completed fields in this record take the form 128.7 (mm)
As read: 48.5 (mm)
